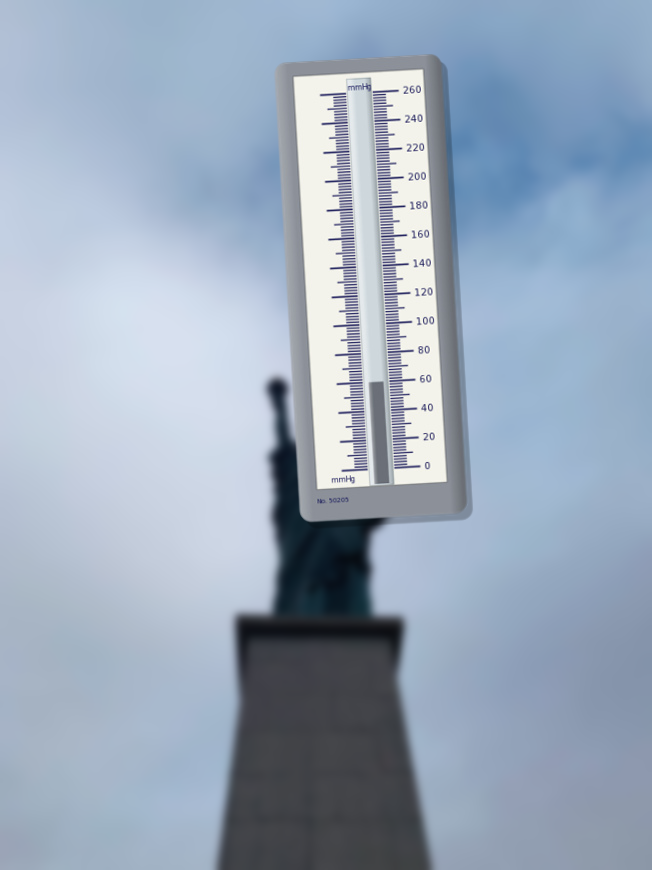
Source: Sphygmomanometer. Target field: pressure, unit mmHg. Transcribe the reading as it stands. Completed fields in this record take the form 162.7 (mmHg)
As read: 60 (mmHg)
